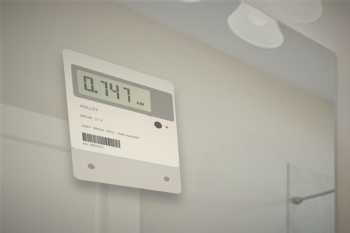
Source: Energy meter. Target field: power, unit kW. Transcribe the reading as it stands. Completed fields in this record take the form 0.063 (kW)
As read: 0.747 (kW)
